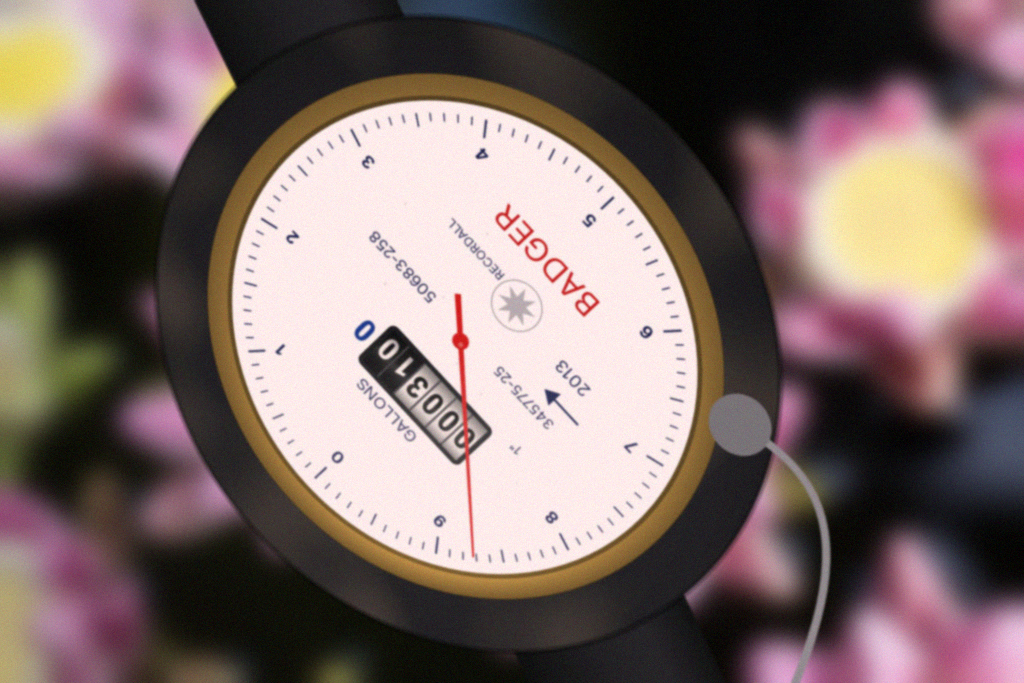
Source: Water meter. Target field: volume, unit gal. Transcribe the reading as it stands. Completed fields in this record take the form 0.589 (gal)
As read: 3098.7 (gal)
